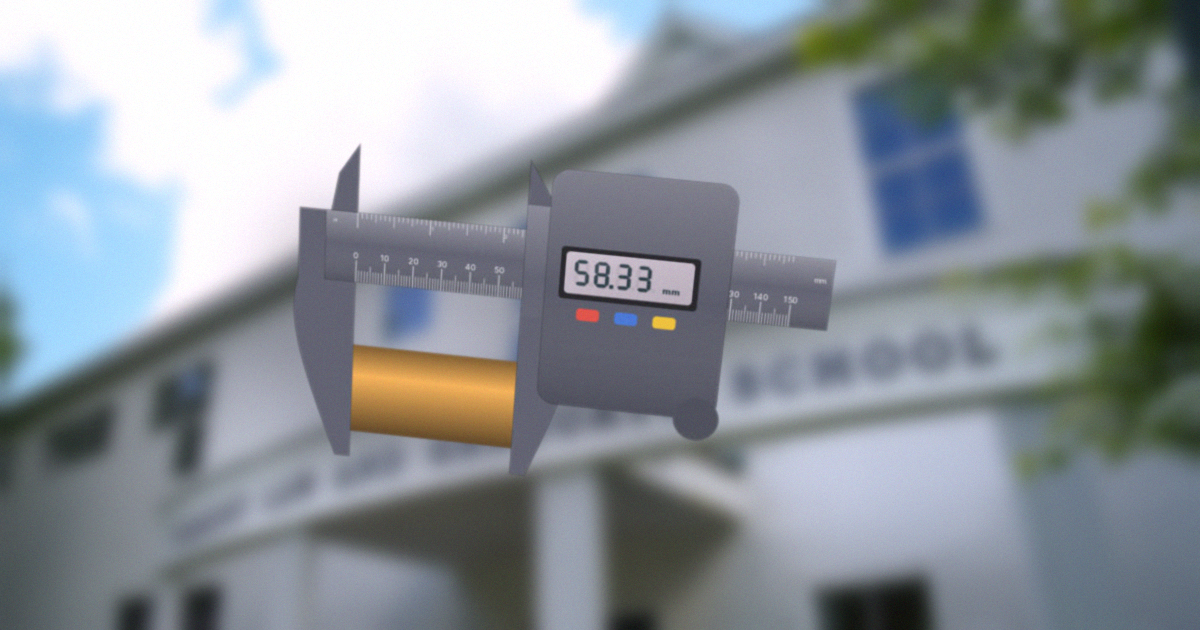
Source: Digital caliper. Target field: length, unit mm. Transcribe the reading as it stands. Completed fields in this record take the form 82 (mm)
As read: 58.33 (mm)
